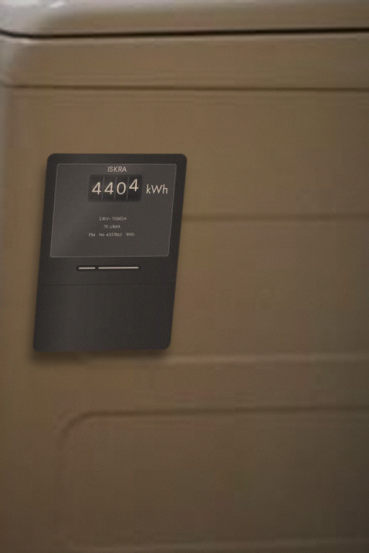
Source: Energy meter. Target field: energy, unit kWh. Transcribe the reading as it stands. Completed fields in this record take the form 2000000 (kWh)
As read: 4404 (kWh)
